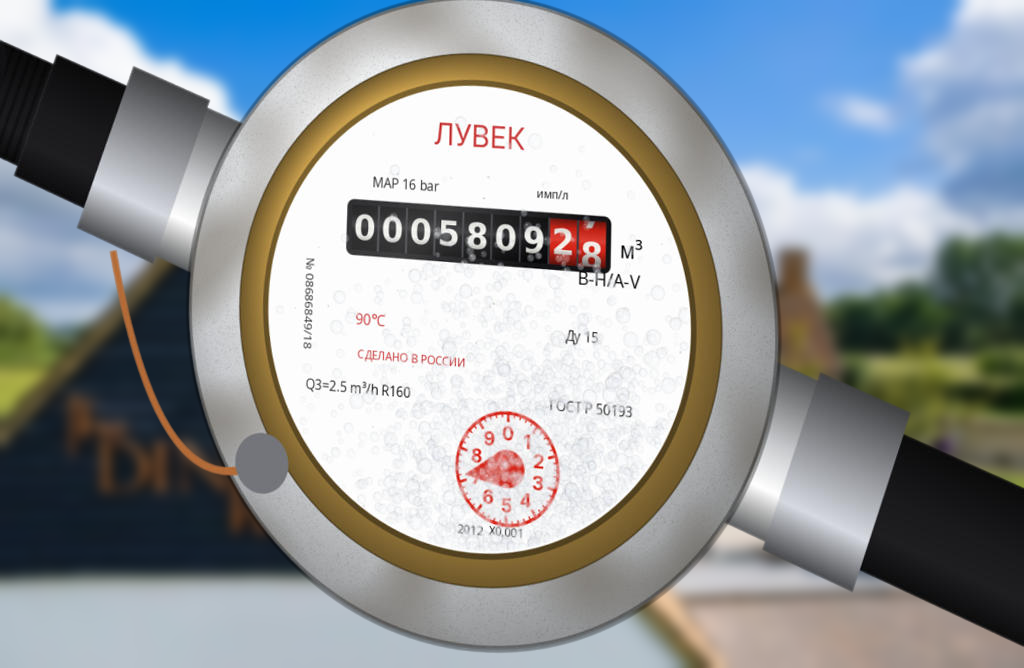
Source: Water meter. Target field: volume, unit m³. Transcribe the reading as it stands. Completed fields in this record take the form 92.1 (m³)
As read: 5809.277 (m³)
